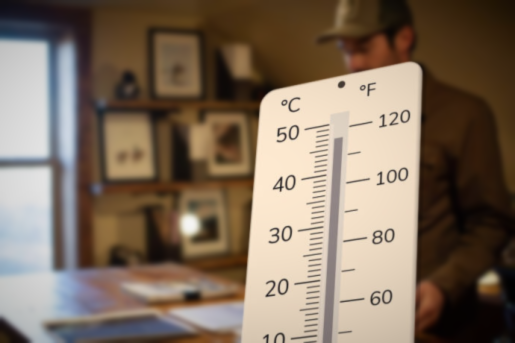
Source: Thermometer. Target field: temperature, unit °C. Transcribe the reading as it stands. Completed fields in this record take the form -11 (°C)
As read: 47 (°C)
